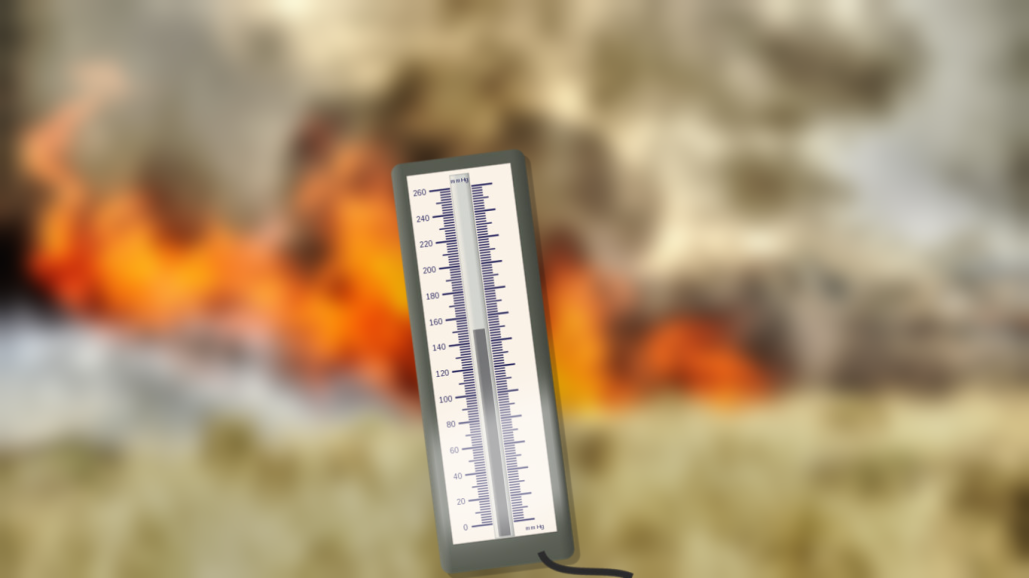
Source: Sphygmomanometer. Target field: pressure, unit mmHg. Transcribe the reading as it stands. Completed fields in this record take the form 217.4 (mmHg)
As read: 150 (mmHg)
